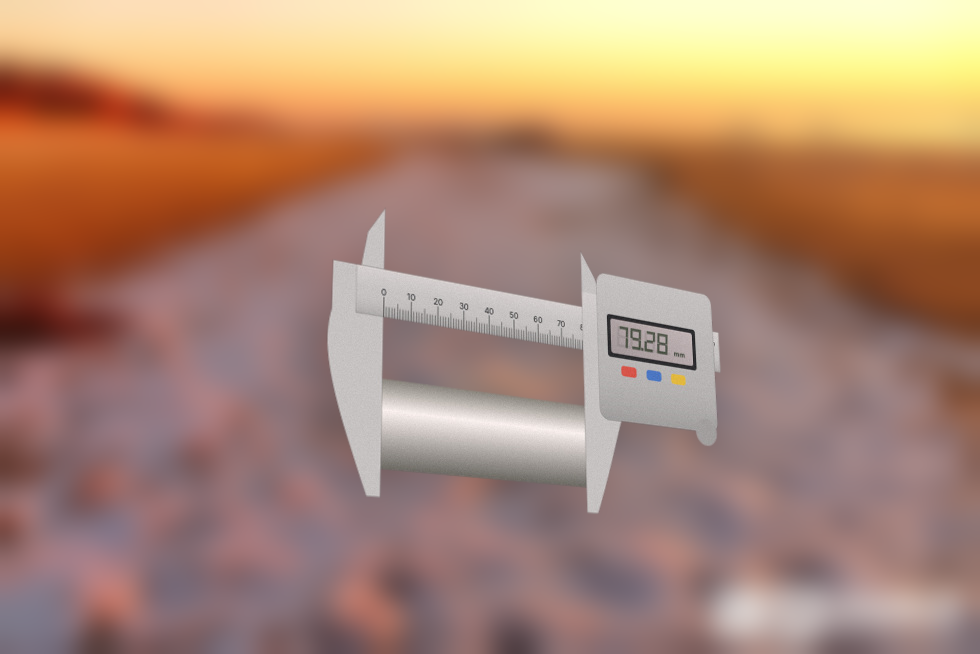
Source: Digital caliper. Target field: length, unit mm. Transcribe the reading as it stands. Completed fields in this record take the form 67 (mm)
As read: 79.28 (mm)
